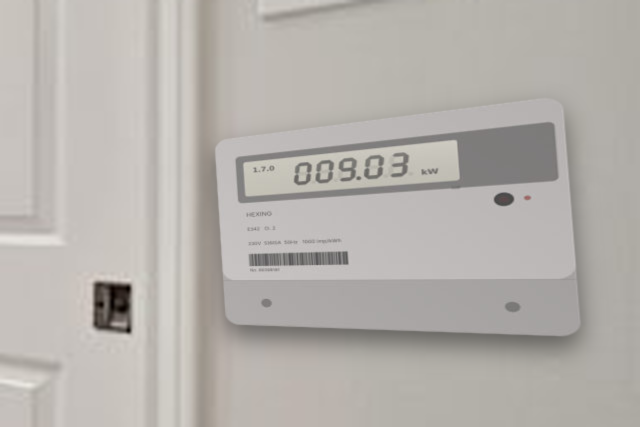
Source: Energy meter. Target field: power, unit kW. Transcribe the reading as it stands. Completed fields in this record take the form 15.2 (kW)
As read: 9.03 (kW)
